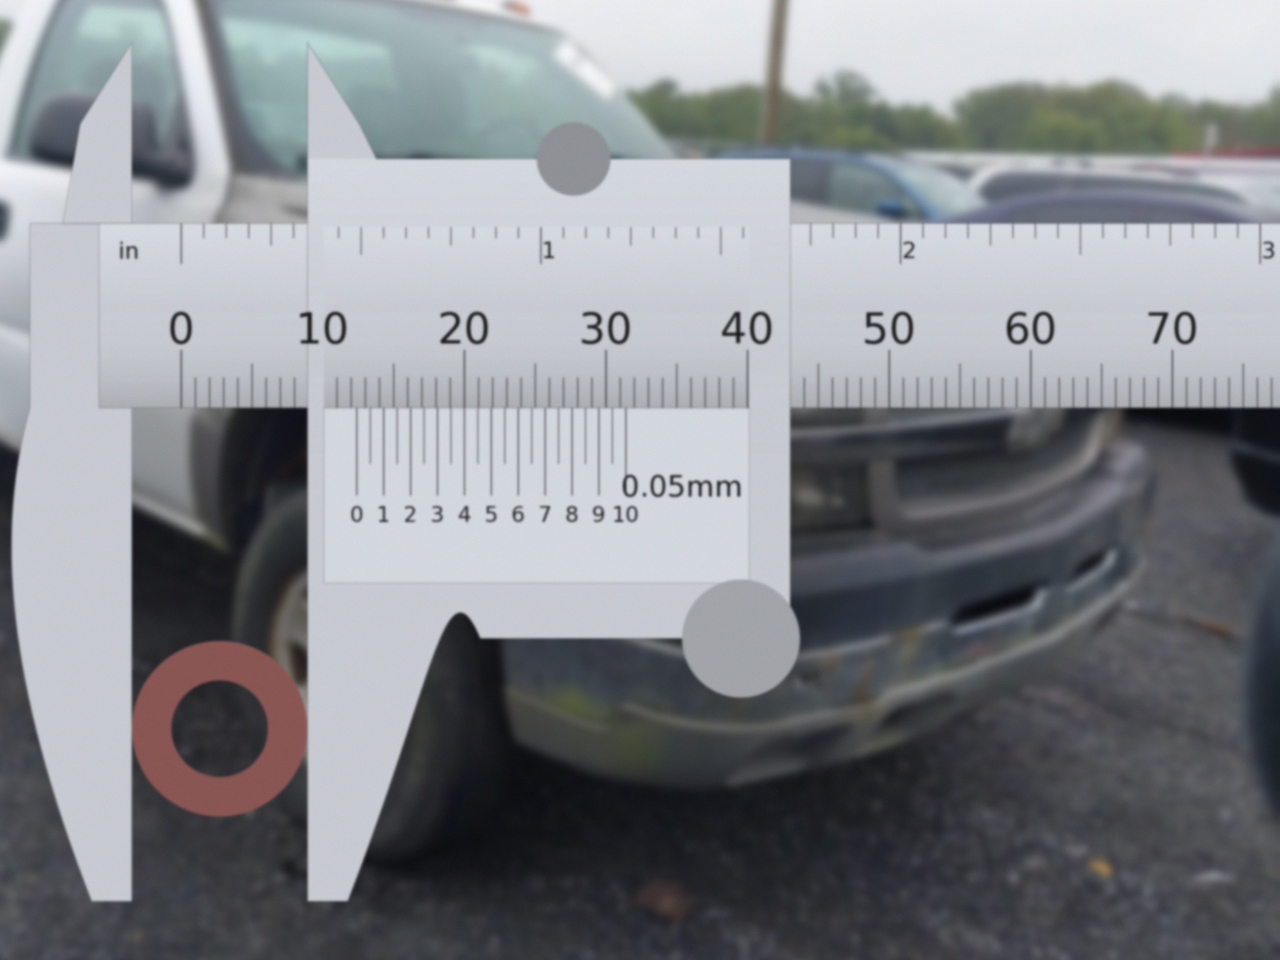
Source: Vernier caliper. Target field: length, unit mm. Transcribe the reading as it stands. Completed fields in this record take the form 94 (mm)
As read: 12.4 (mm)
